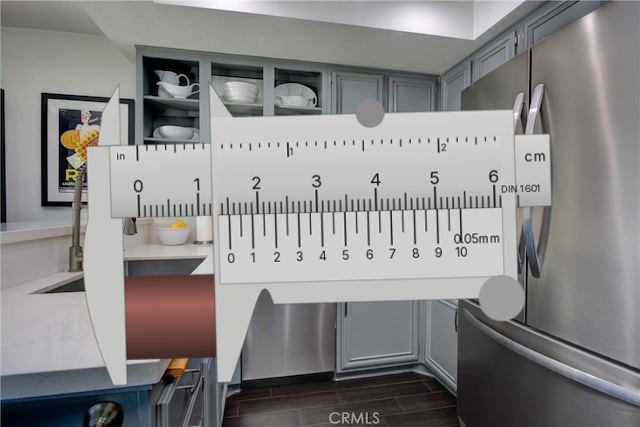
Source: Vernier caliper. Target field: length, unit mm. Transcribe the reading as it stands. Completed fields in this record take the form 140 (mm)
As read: 15.2 (mm)
